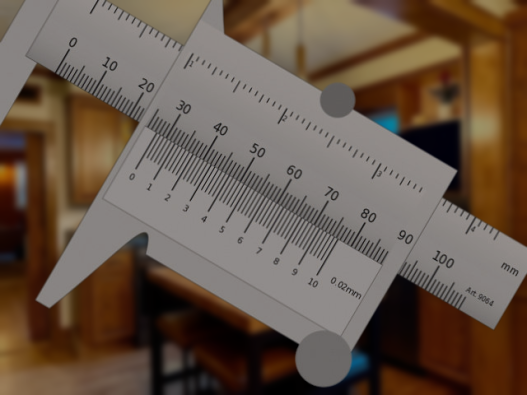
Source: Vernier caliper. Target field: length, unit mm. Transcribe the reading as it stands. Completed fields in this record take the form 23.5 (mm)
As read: 27.5 (mm)
